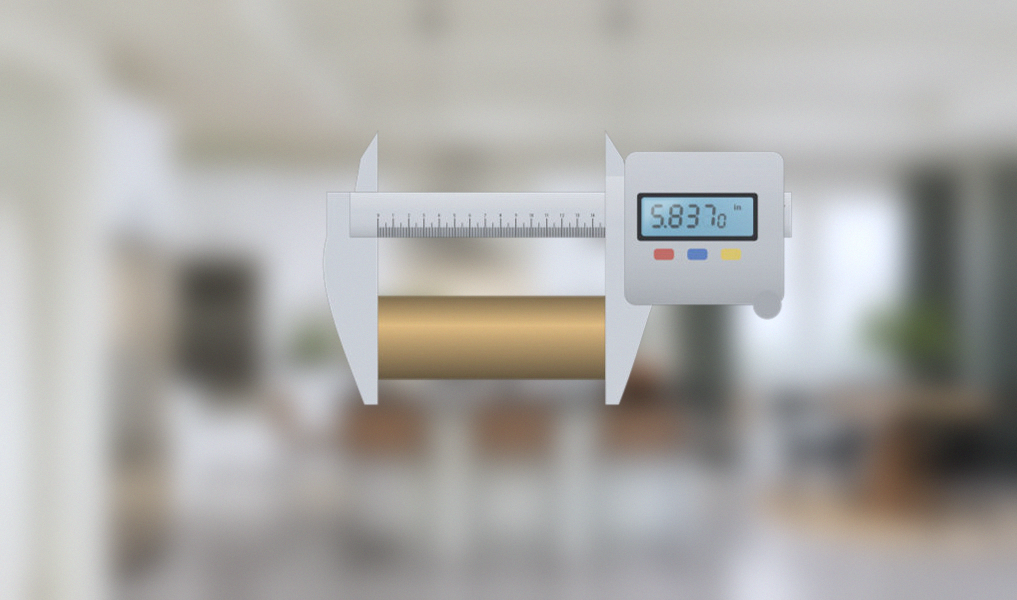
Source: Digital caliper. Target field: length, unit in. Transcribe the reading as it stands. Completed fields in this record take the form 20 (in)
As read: 5.8370 (in)
